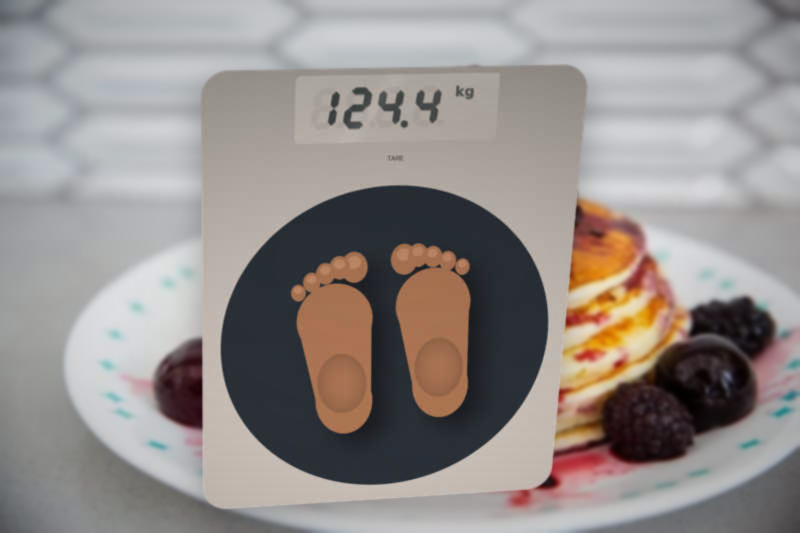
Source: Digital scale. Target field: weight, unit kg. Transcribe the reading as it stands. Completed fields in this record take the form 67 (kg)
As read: 124.4 (kg)
